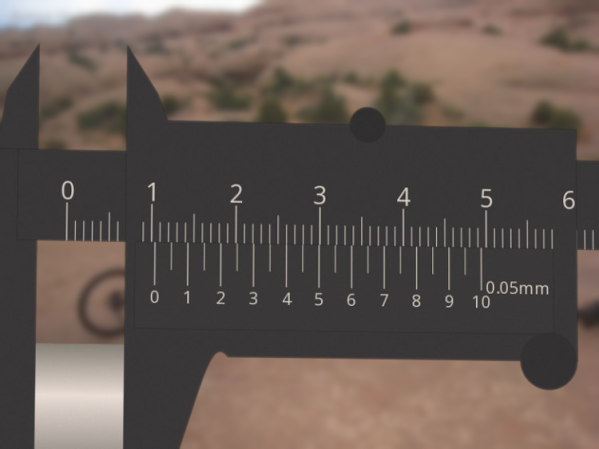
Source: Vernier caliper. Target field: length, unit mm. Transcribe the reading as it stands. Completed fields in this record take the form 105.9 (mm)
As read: 10.4 (mm)
